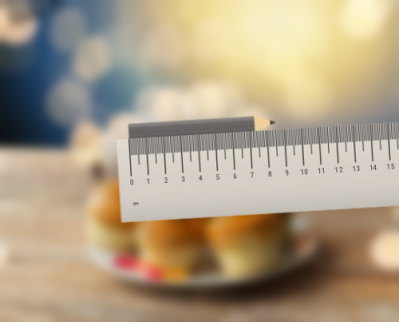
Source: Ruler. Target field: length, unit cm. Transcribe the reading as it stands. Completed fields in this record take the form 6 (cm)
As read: 8.5 (cm)
